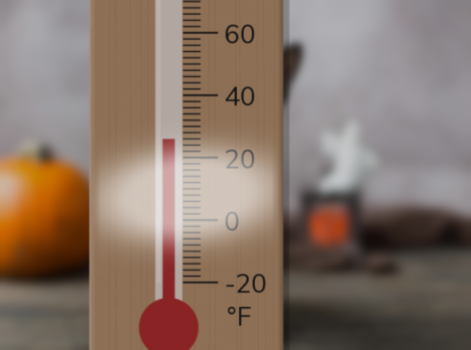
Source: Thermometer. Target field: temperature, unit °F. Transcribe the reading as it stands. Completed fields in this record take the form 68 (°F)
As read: 26 (°F)
